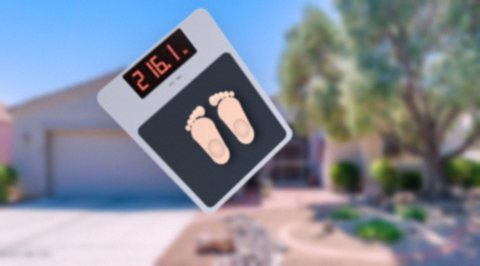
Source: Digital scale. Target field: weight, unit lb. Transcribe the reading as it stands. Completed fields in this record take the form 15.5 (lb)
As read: 216.1 (lb)
